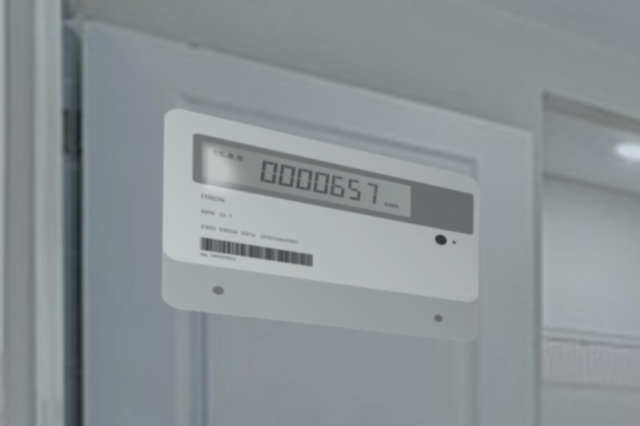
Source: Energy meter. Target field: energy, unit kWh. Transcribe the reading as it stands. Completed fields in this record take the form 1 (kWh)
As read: 657 (kWh)
